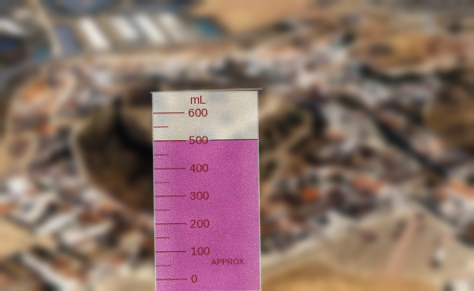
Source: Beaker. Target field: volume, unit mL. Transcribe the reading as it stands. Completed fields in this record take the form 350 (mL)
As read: 500 (mL)
